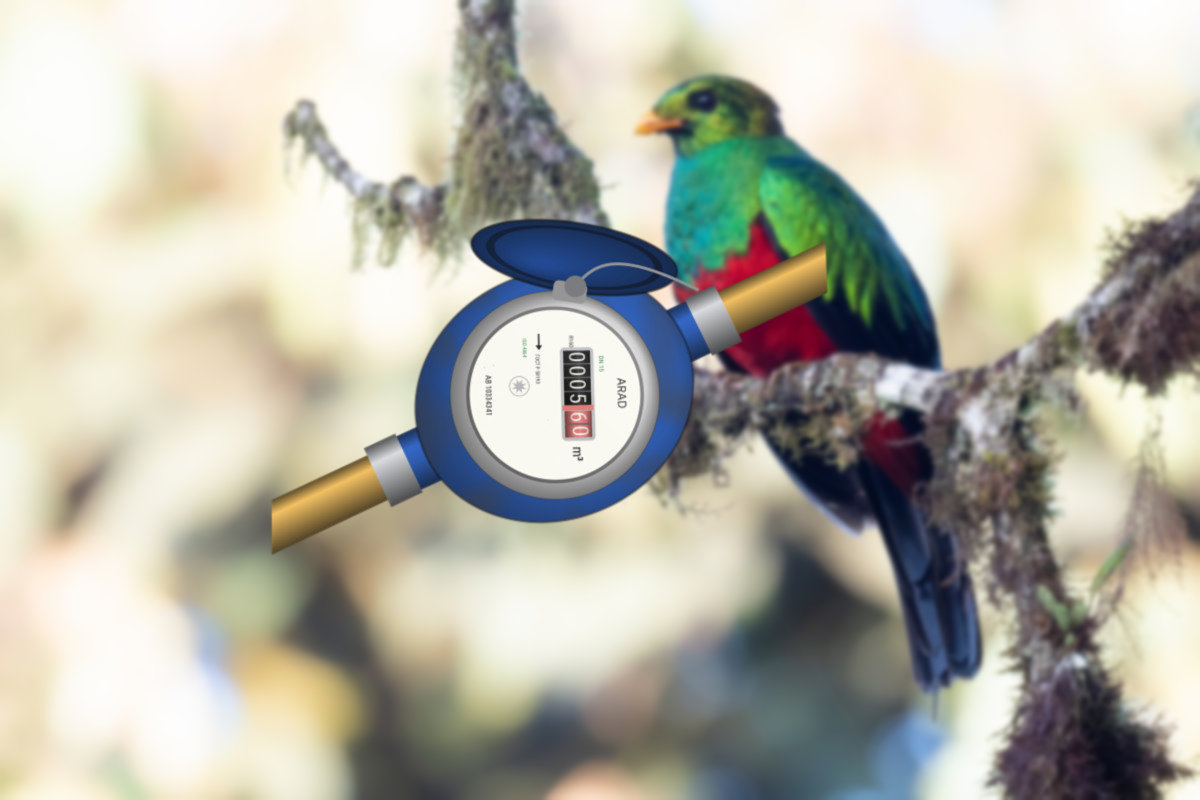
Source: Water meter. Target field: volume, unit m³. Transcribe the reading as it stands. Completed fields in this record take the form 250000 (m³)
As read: 5.60 (m³)
